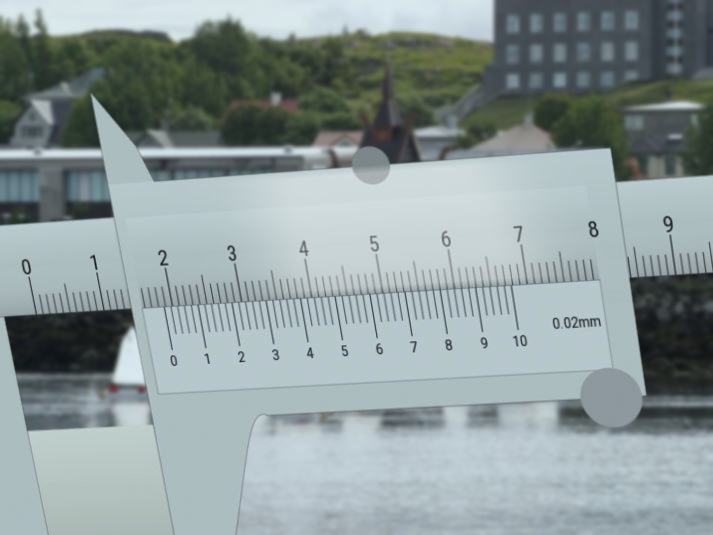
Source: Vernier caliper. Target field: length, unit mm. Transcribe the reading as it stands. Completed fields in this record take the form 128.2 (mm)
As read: 18.8 (mm)
